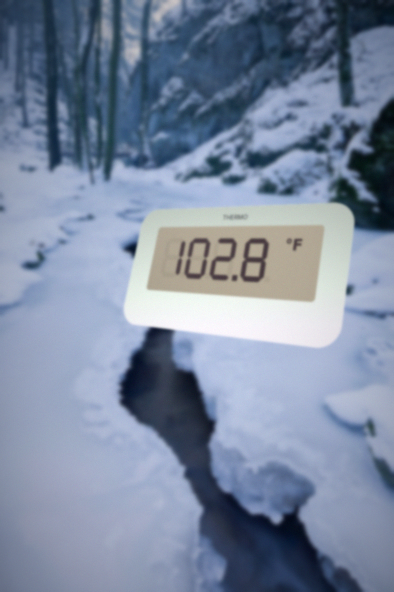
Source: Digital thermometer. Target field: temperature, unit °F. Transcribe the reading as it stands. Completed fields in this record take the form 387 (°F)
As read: 102.8 (°F)
